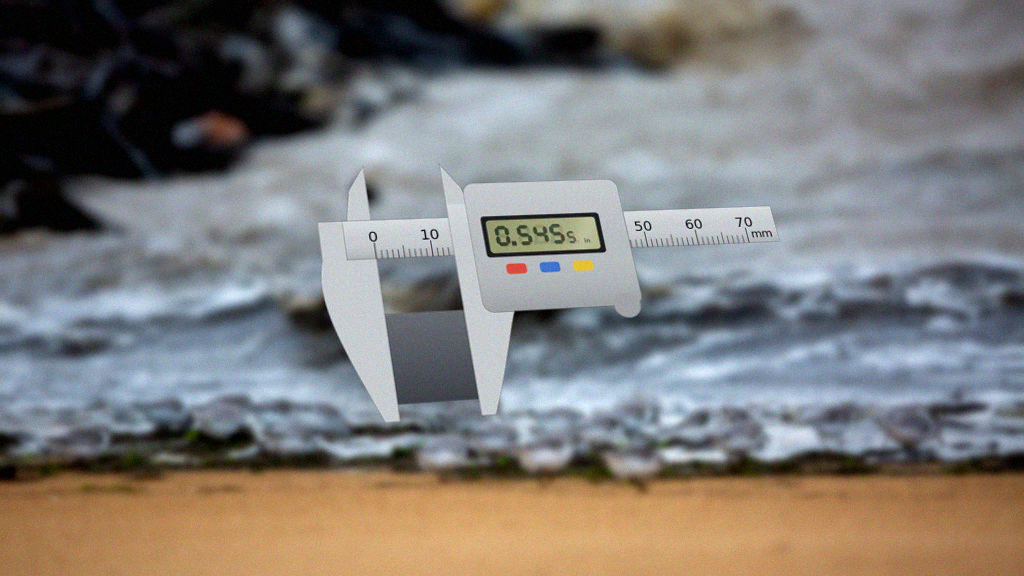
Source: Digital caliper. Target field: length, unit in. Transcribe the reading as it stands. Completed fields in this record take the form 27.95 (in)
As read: 0.5455 (in)
